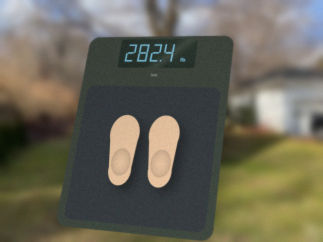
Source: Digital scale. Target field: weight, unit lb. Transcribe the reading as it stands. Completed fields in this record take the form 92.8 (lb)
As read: 282.4 (lb)
